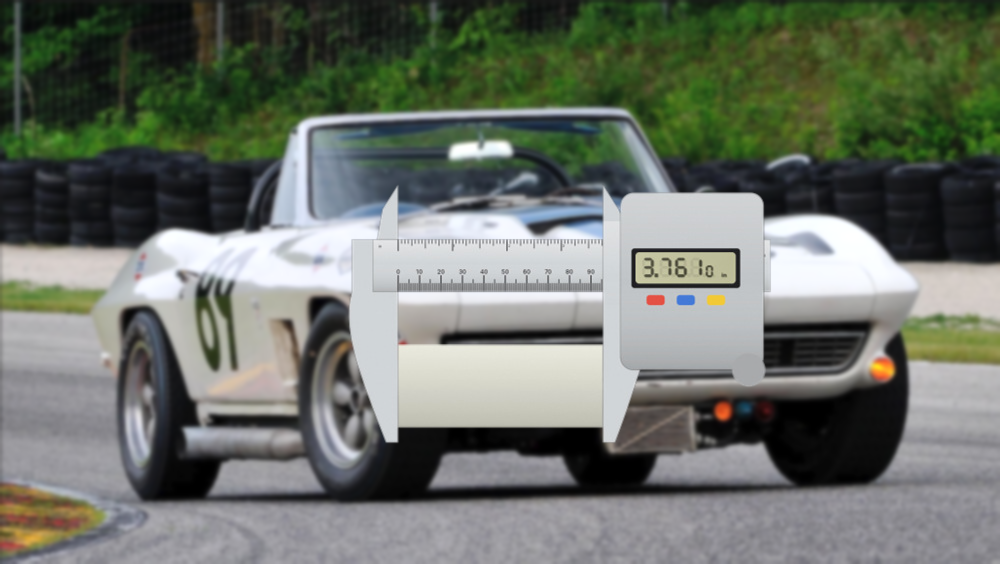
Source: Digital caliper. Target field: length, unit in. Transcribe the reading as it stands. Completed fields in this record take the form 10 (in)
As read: 3.7610 (in)
